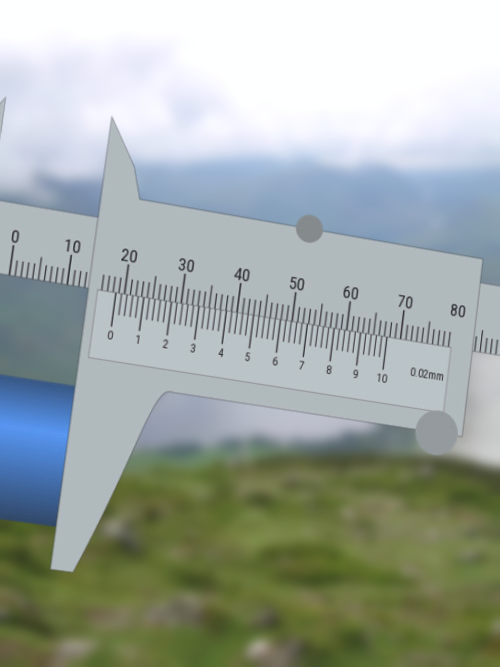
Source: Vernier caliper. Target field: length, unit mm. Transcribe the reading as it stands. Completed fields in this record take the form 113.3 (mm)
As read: 18.5 (mm)
